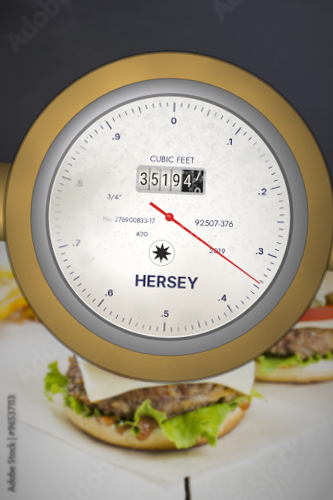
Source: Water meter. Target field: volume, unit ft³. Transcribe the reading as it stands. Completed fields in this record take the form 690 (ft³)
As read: 351947.34 (ft³)
